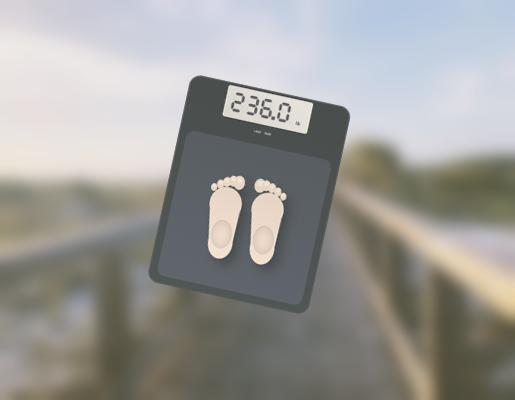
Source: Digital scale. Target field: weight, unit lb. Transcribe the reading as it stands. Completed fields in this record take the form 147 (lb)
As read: 236.0 (lb)
